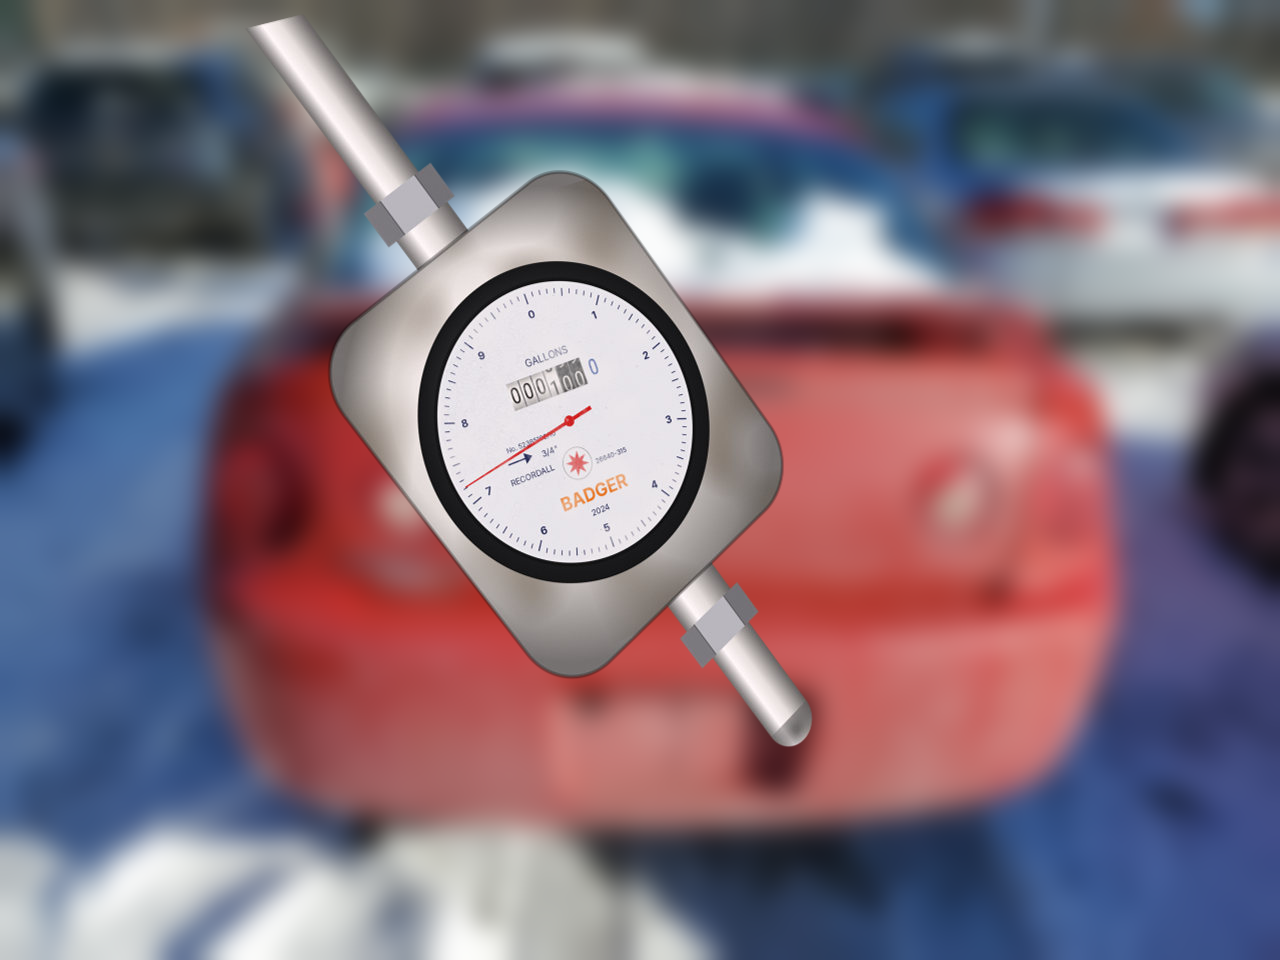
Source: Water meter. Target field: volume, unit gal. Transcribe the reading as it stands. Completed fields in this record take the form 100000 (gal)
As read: 997.2 (gal)
